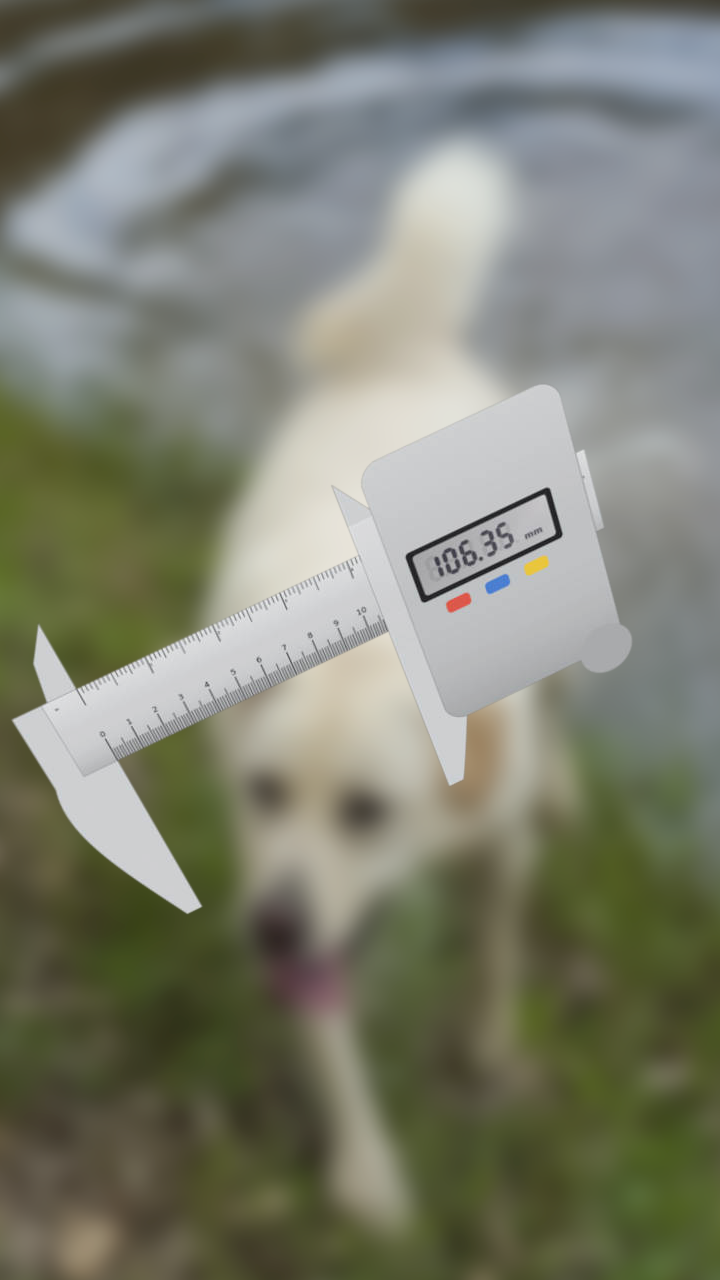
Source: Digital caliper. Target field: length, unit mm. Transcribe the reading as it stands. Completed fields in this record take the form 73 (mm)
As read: 106.35 (mm)
